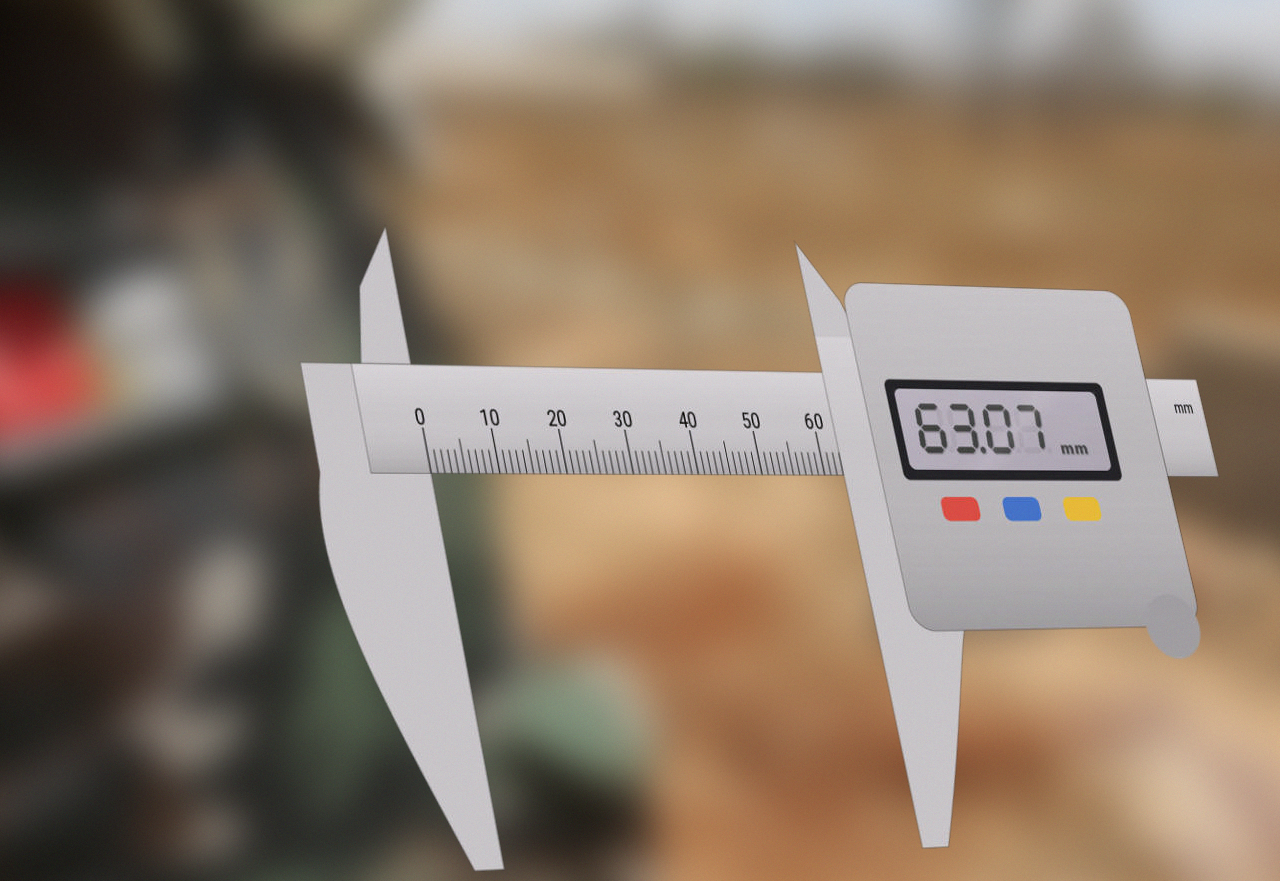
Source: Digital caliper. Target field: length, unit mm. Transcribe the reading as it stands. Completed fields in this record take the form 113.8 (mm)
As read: 63.07 (mm)
